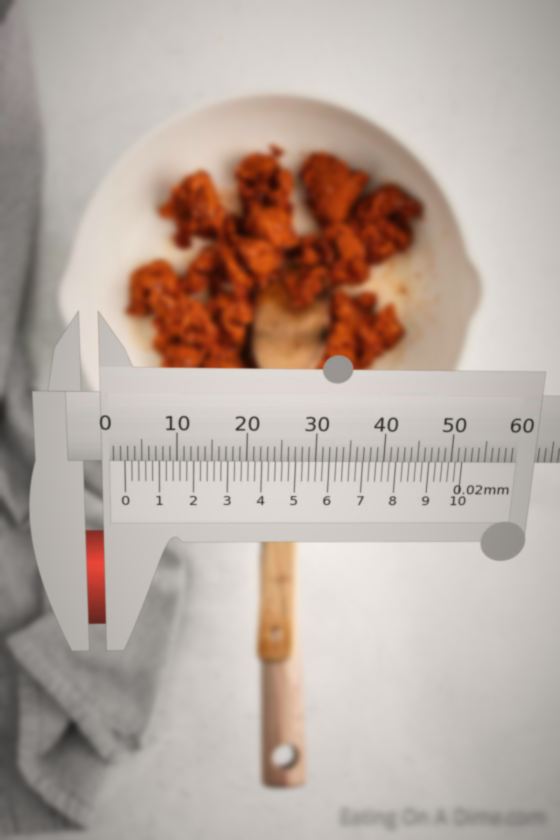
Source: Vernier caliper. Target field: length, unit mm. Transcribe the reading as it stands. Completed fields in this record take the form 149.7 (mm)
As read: 2.6 (mm)
